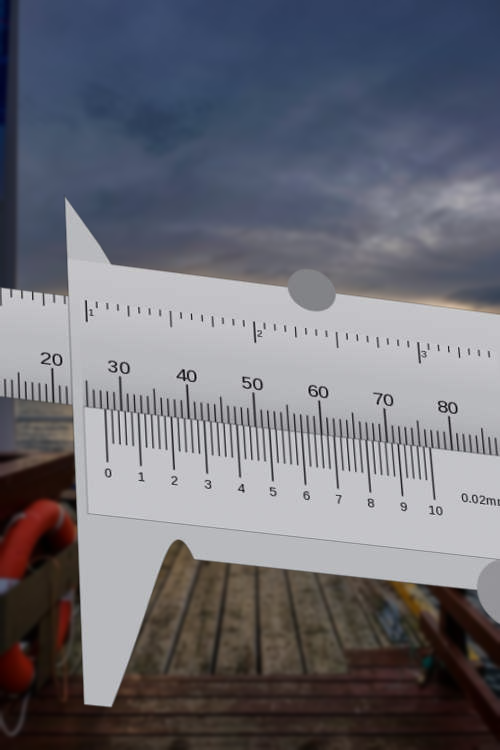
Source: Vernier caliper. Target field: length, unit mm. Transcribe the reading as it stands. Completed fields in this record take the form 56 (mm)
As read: 27.6 (mm)
